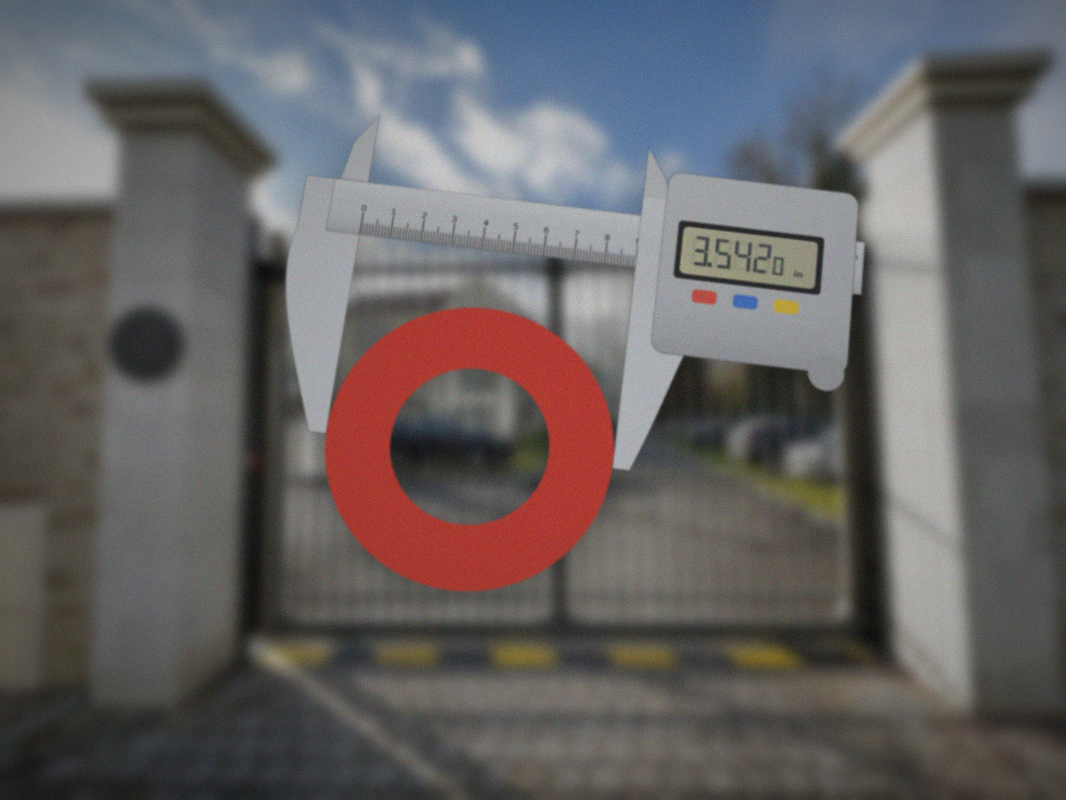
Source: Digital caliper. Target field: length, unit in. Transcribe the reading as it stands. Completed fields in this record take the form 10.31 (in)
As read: 3.5420 (in)
